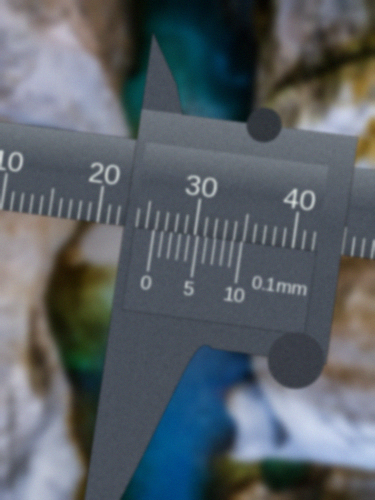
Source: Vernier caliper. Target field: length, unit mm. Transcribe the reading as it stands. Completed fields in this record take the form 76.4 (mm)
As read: 25.8 (mm)
